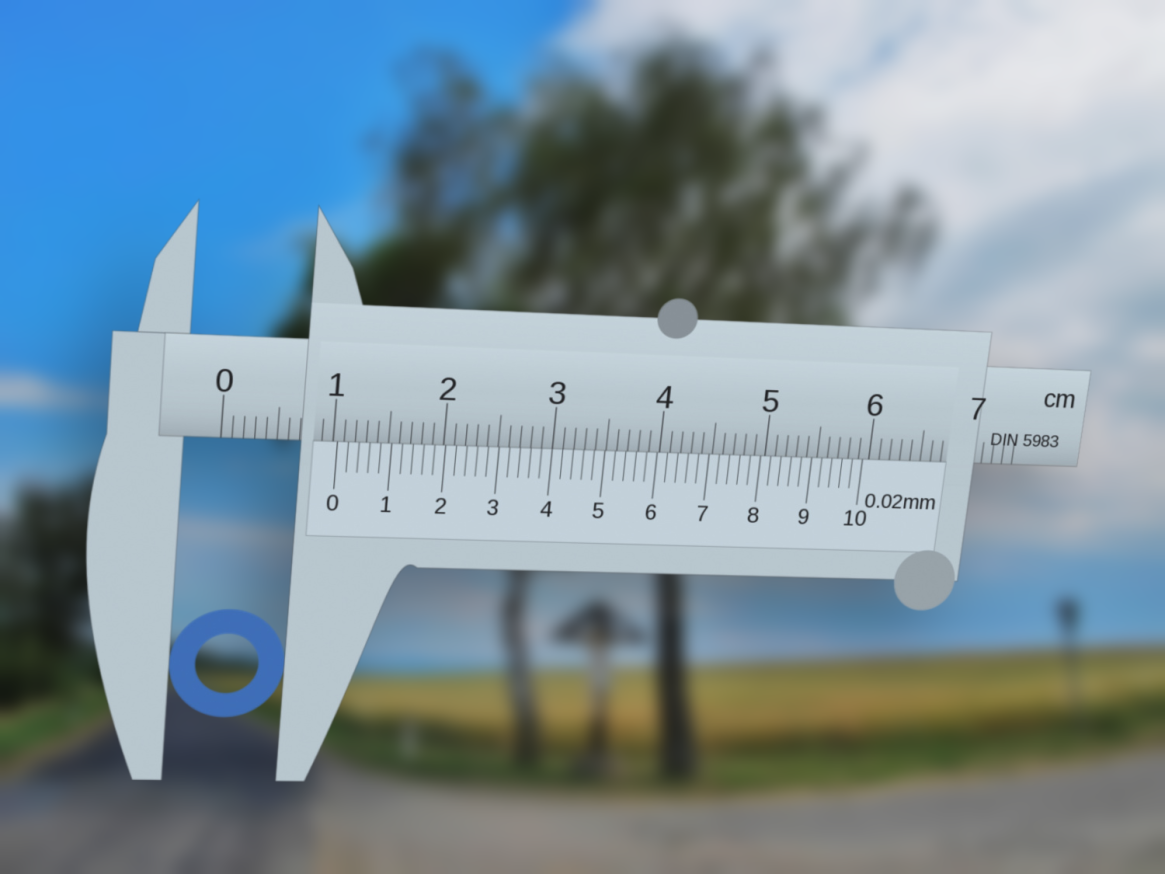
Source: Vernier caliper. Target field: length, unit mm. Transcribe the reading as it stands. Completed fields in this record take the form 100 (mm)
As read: 10.4 (mm)
